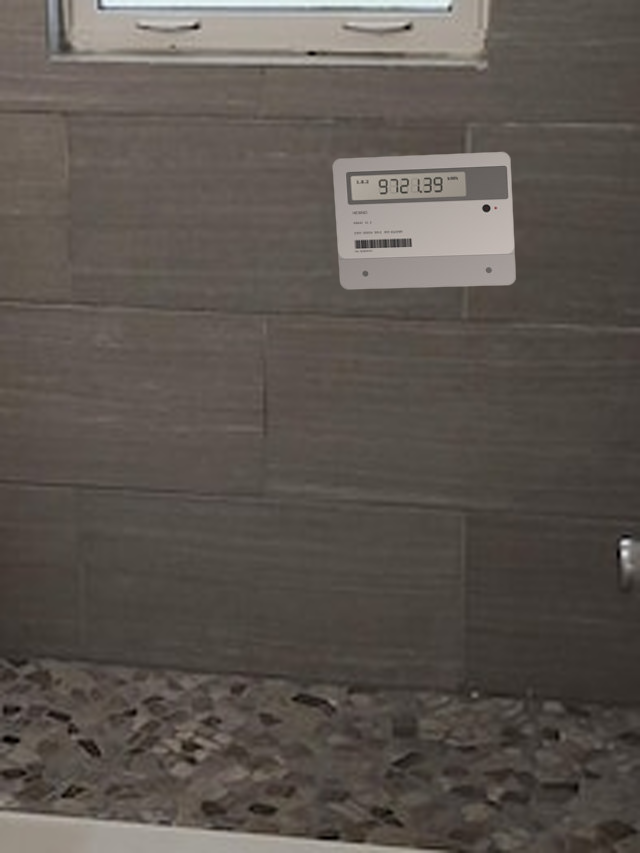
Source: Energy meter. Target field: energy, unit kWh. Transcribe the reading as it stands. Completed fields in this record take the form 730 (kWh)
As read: 9721.39 (kWh)
